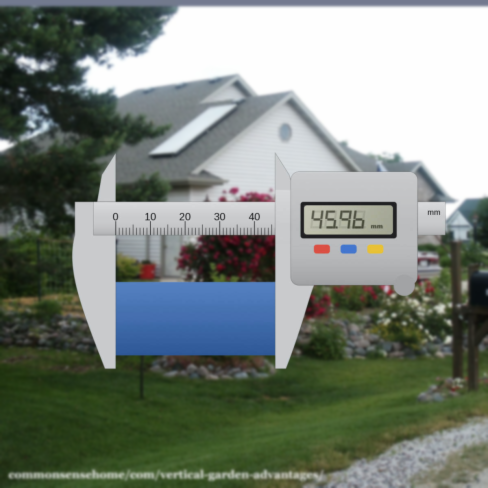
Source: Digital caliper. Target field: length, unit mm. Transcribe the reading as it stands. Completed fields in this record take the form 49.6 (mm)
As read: 45.96 (mm)
